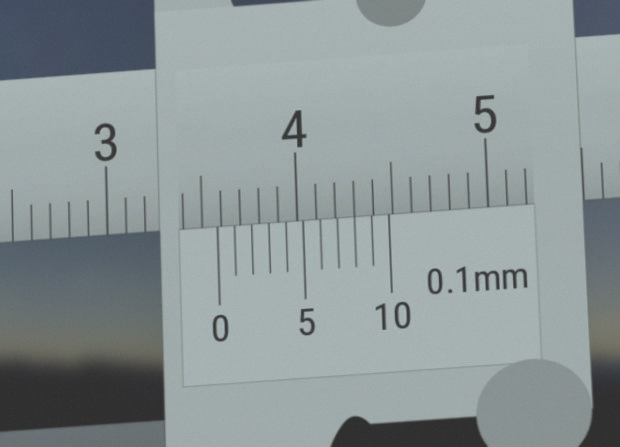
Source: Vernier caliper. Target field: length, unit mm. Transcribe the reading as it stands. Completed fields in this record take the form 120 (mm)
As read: 35.8 (mm)
